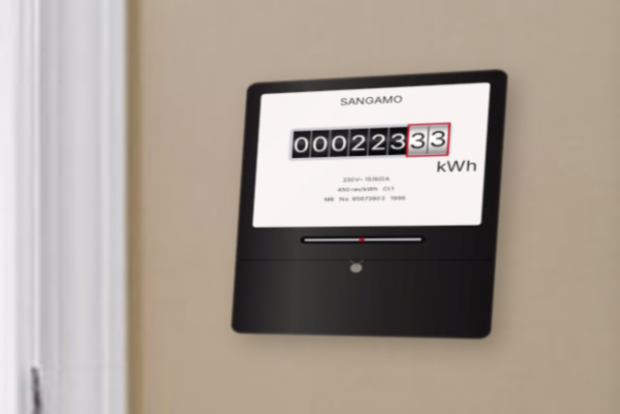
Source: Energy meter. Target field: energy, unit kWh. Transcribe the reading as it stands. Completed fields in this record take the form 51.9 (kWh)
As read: 223.33 (kWh)
